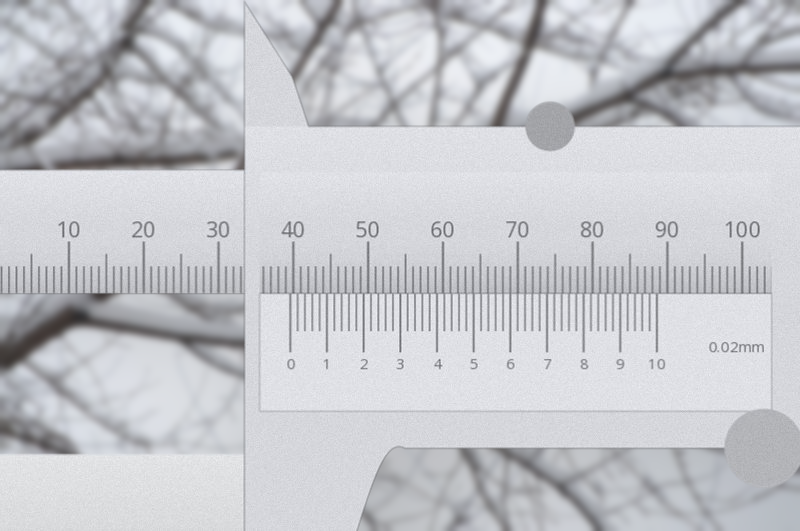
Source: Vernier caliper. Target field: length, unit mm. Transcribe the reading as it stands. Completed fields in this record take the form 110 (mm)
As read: 39.6 (mm)
